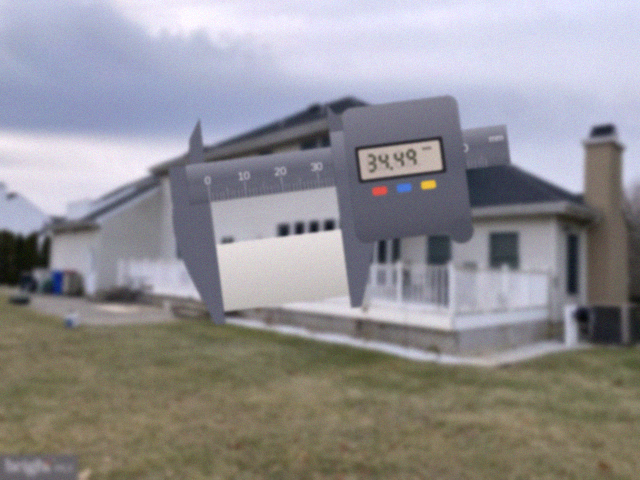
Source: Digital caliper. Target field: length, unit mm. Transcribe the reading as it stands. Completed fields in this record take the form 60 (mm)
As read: 34.49 (mm)
